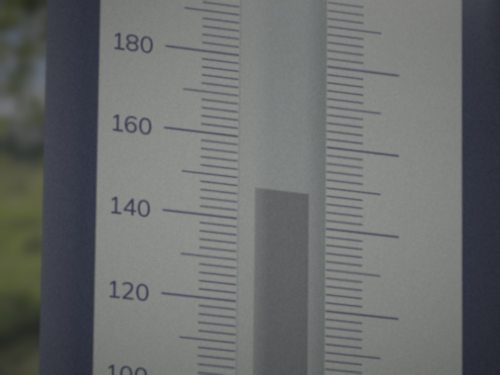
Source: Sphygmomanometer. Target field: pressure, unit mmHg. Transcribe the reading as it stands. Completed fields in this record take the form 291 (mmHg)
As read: 148 (mmHg)
